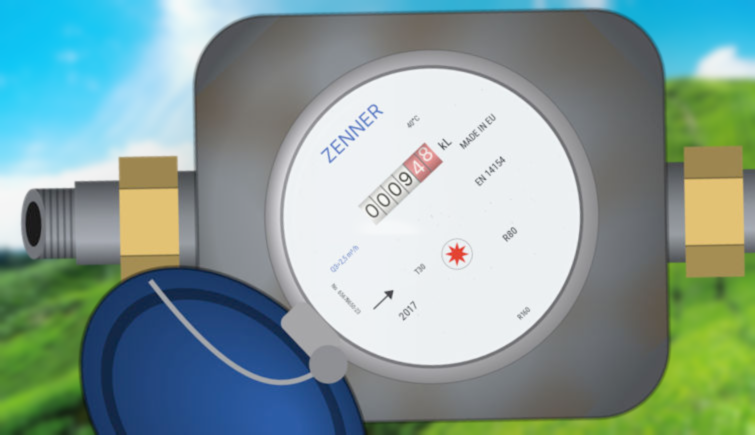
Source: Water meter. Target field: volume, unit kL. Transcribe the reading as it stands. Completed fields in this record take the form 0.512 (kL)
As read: 9.48 (kL)
